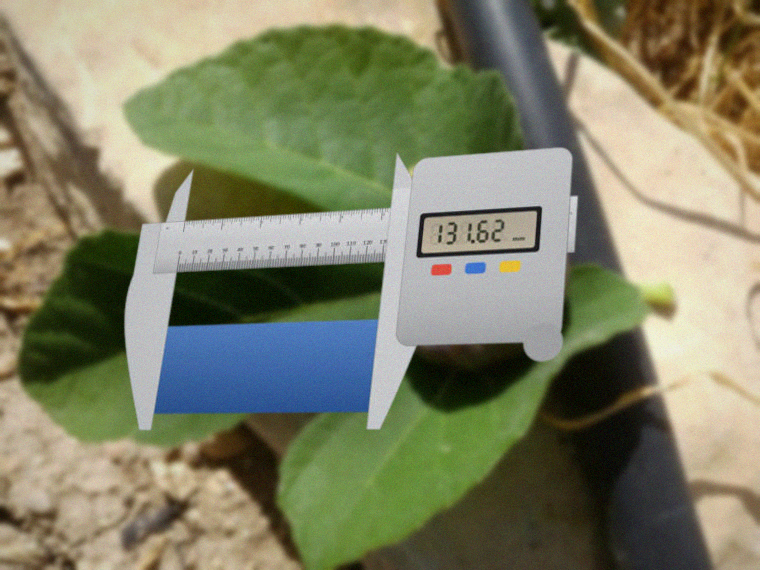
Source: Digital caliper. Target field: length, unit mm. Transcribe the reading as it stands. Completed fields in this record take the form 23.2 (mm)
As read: 131.62 (mm)
